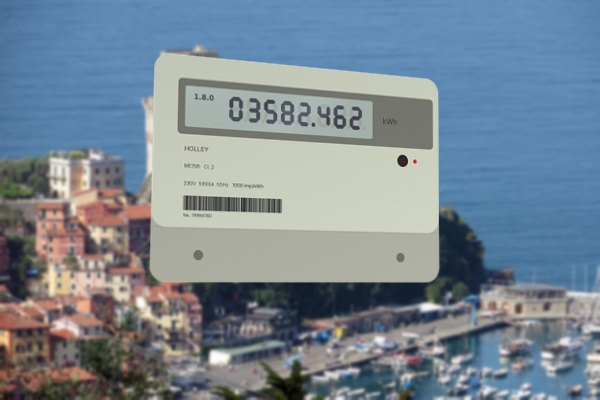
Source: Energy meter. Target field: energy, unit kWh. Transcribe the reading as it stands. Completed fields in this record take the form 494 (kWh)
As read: 3582.462 (kWh)
